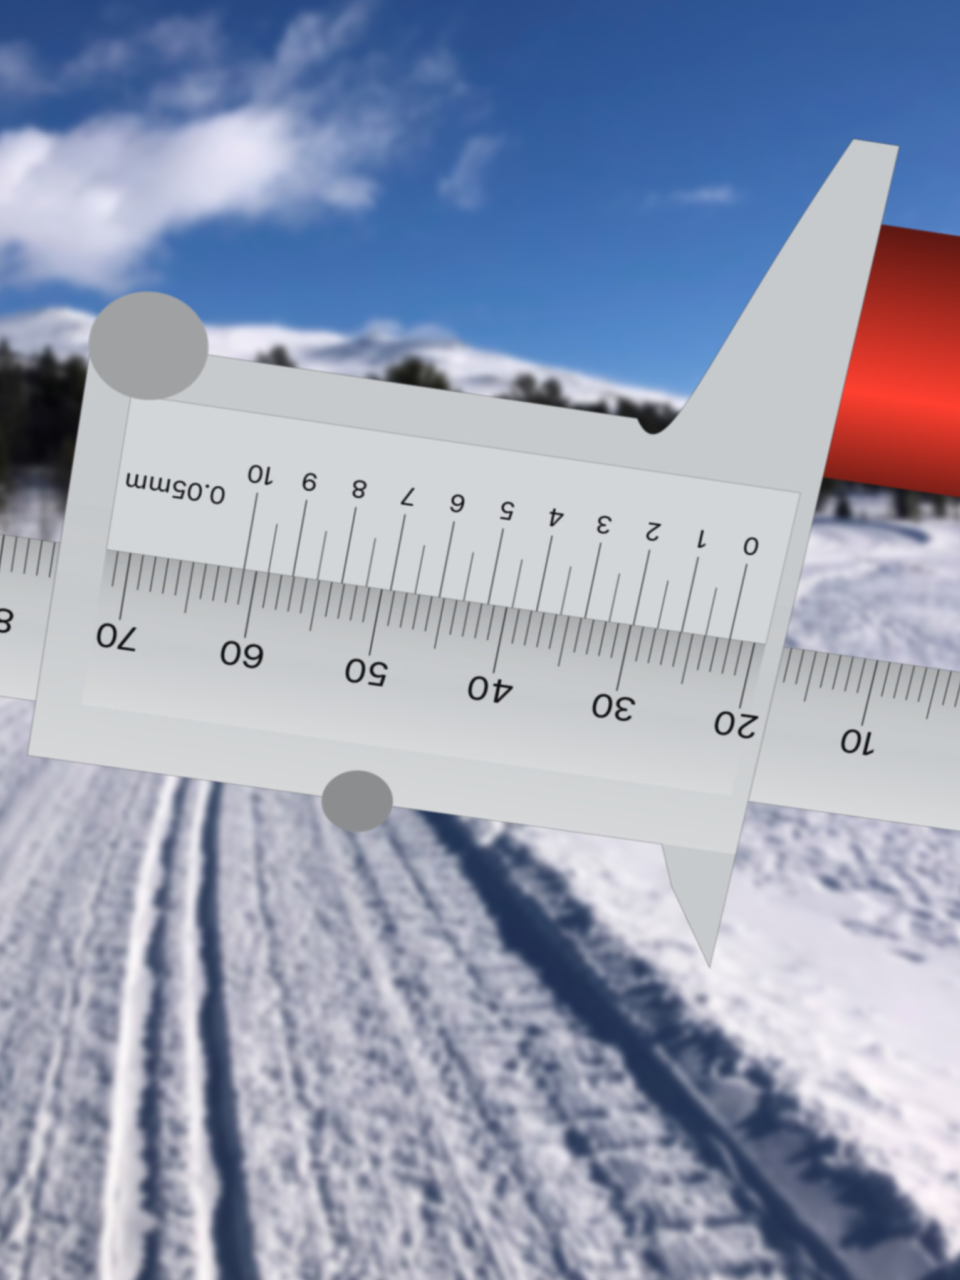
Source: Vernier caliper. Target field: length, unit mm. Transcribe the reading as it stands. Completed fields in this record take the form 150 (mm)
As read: 22.0 (mm)
